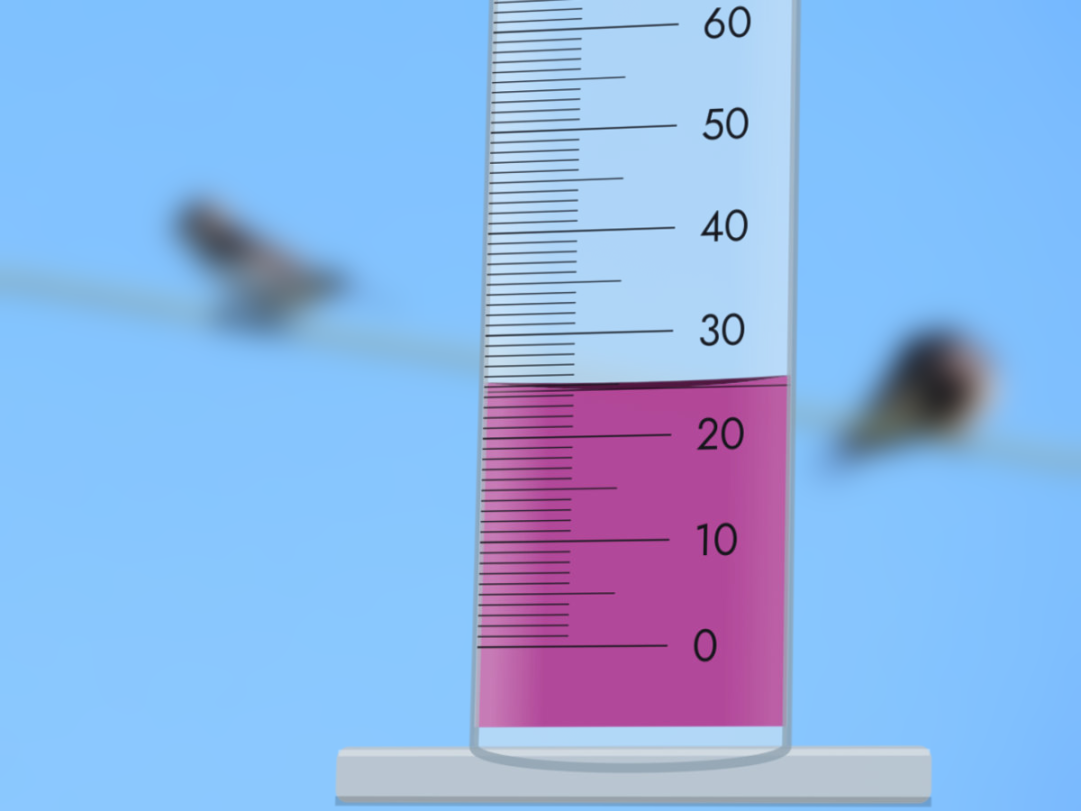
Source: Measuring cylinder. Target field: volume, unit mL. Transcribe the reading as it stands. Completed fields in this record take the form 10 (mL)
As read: 24.5 (mL)
